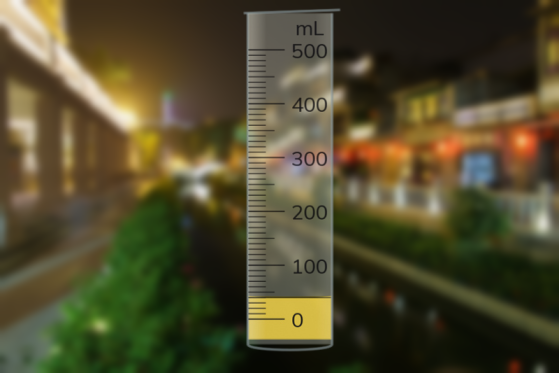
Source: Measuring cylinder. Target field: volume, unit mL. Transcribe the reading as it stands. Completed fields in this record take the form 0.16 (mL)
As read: 40 (mL)
